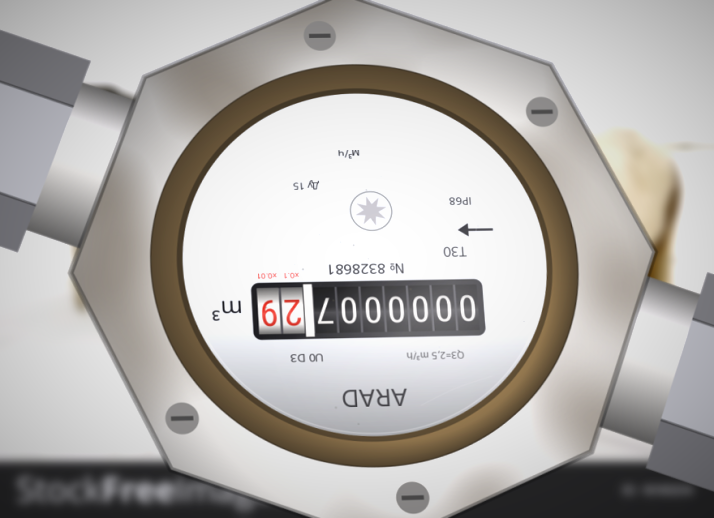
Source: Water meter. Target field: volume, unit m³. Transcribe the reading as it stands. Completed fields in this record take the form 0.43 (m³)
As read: 7.29 (m³)
